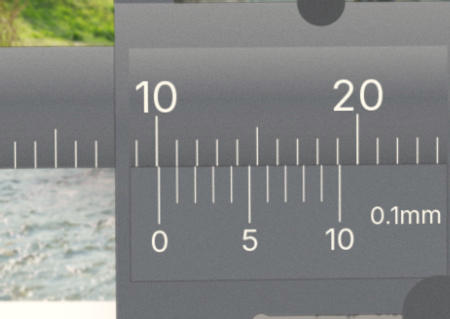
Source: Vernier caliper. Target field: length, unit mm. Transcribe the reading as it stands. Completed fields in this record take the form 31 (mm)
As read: 10.1 (mm)
